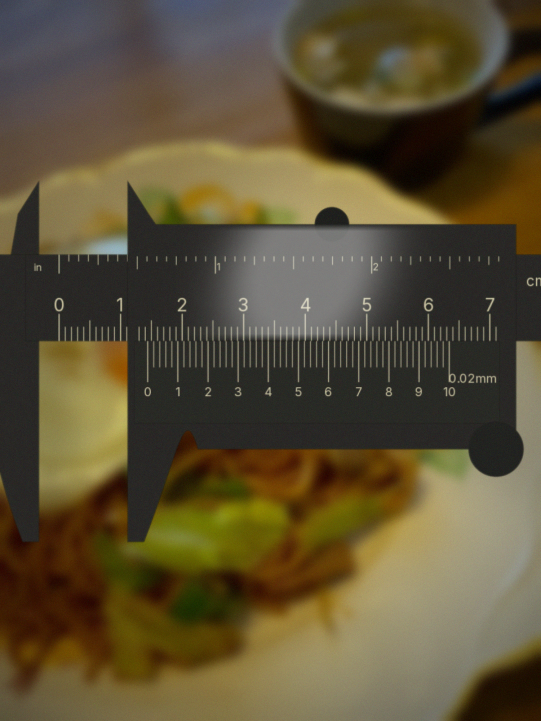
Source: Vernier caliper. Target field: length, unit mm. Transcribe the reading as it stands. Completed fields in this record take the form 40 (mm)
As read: 14.4 (mm)
